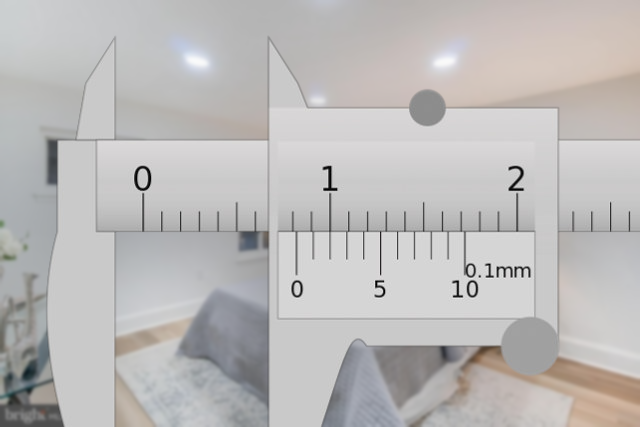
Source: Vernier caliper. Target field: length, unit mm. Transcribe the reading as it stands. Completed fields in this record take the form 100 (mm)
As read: 8.2 (mm)
